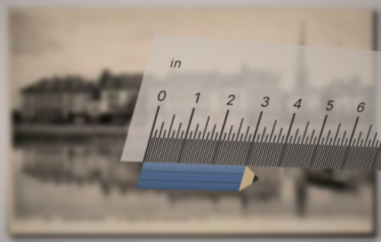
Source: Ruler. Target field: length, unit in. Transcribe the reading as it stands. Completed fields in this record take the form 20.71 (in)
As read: 3.5 (in)
